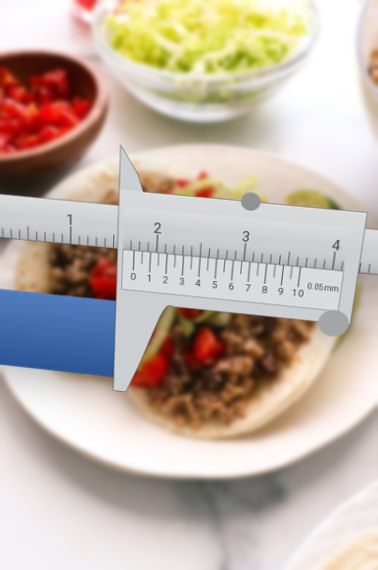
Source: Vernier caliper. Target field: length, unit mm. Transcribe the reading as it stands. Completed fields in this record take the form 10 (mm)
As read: 17.4 (mm)
